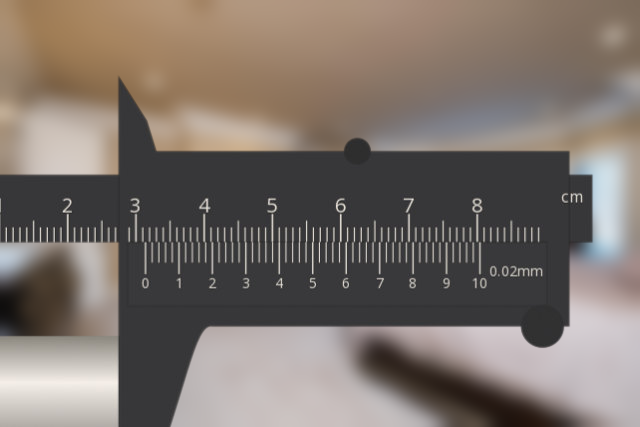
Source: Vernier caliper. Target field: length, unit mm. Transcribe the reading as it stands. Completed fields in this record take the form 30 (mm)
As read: 31.4 (mm)
